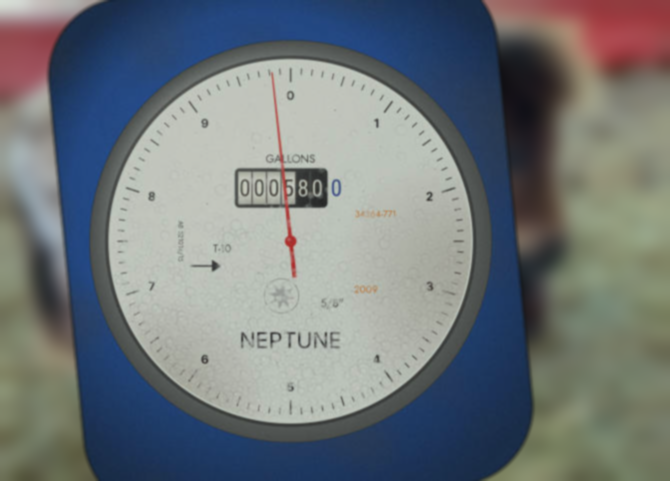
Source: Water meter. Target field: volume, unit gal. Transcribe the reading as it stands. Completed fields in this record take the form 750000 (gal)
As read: 5799.8 (gal)
